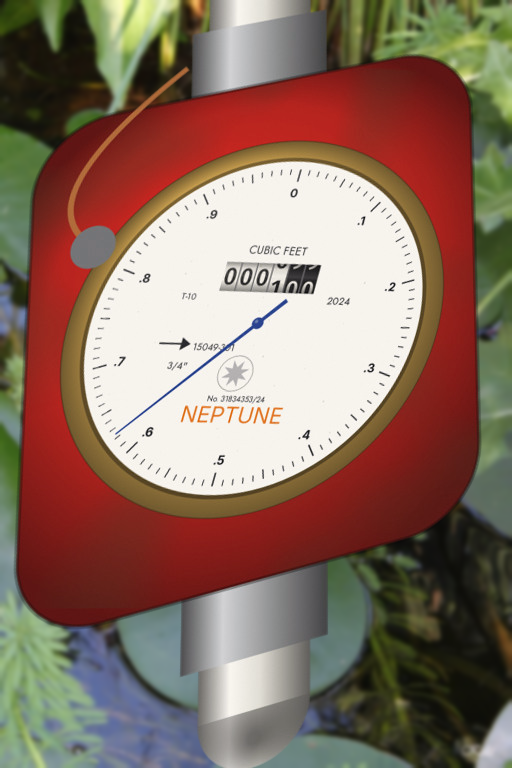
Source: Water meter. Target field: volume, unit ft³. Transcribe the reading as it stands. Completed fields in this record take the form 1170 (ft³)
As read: 99.62 (ft³)
